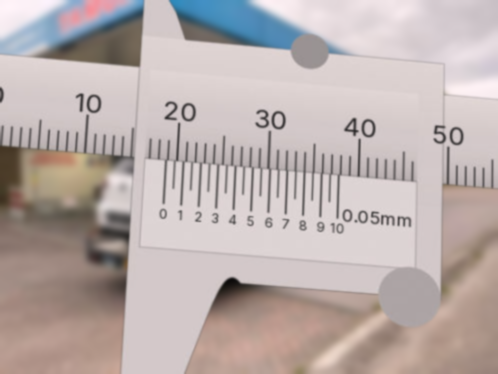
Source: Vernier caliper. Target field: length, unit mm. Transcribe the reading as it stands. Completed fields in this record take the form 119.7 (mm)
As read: 18.8 (mm)
